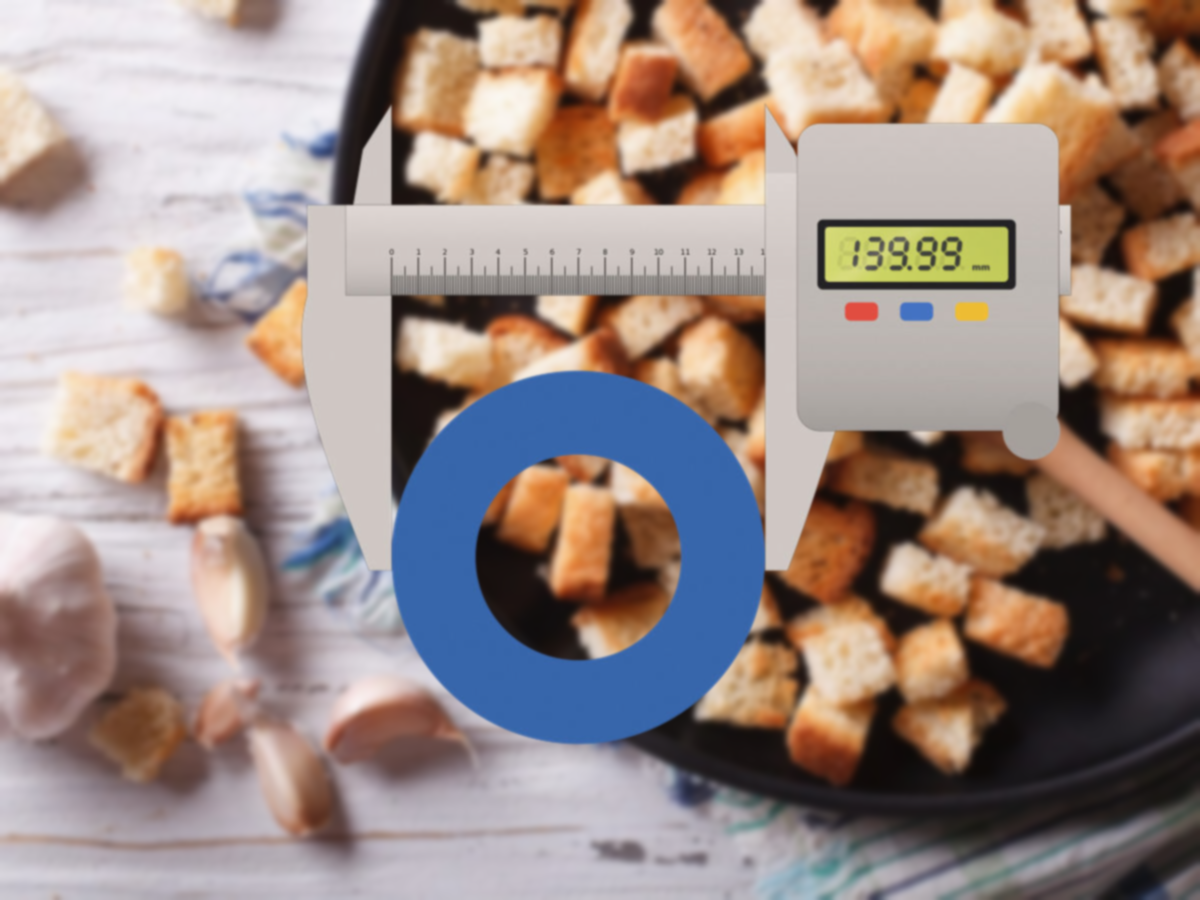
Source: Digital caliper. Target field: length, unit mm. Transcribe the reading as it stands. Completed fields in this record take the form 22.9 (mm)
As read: 139.99 (mm)
